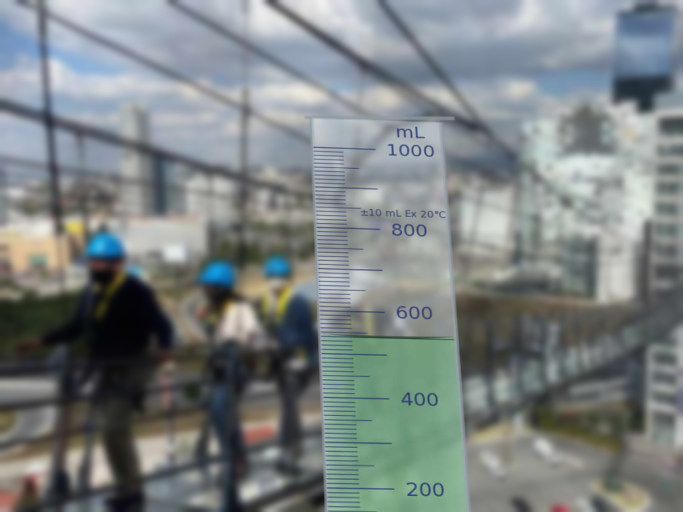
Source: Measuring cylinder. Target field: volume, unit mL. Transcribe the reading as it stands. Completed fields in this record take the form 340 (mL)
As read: 540 (mL)
